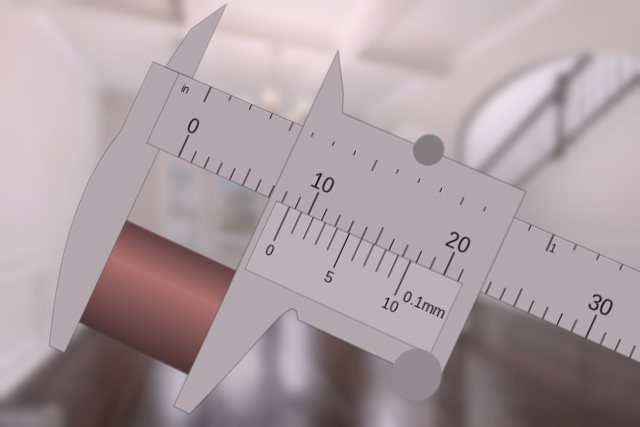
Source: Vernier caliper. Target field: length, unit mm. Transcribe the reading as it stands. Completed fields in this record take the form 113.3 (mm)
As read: 8.6 (mm)
